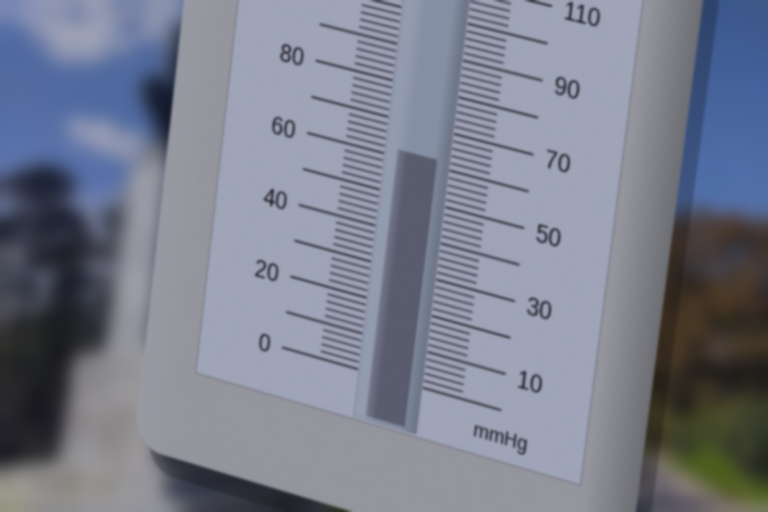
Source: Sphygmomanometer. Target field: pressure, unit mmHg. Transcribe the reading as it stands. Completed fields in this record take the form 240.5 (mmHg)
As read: 62 (mmHg)
